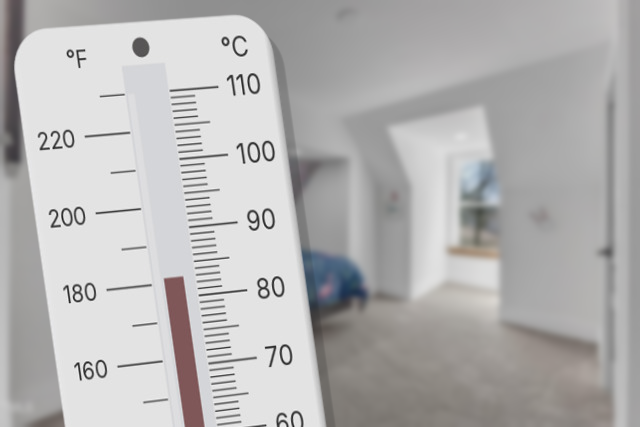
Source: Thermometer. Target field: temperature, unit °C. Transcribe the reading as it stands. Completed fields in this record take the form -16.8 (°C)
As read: 83 (°C)
